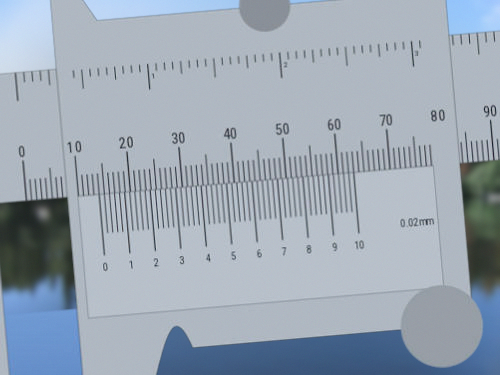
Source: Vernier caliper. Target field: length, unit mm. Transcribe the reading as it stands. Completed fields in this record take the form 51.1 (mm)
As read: 14.0 (mm)
